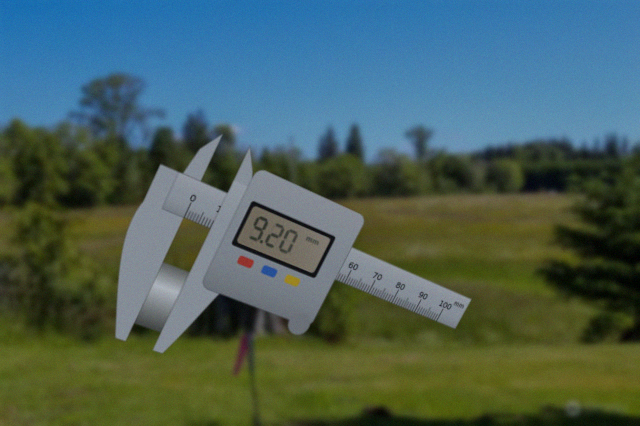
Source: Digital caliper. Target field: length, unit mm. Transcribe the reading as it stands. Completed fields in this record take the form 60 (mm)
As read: 9.20 (mm)
